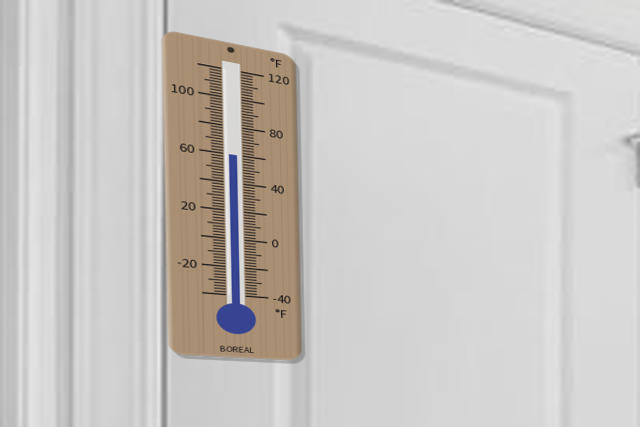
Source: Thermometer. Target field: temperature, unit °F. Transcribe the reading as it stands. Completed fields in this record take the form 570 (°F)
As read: 60 (°F)
